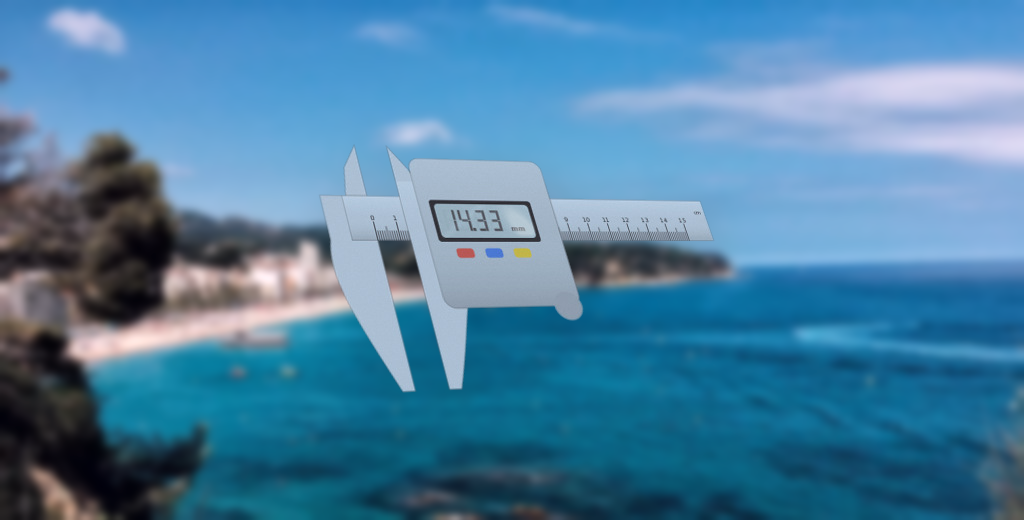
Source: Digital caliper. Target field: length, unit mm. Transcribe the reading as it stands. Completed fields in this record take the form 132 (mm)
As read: 14.33 (mm)
